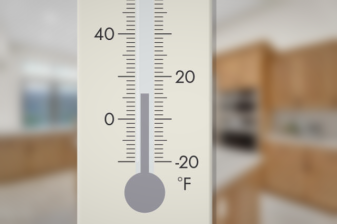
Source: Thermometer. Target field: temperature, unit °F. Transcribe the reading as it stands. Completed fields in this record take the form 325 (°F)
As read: 12 (°F)
